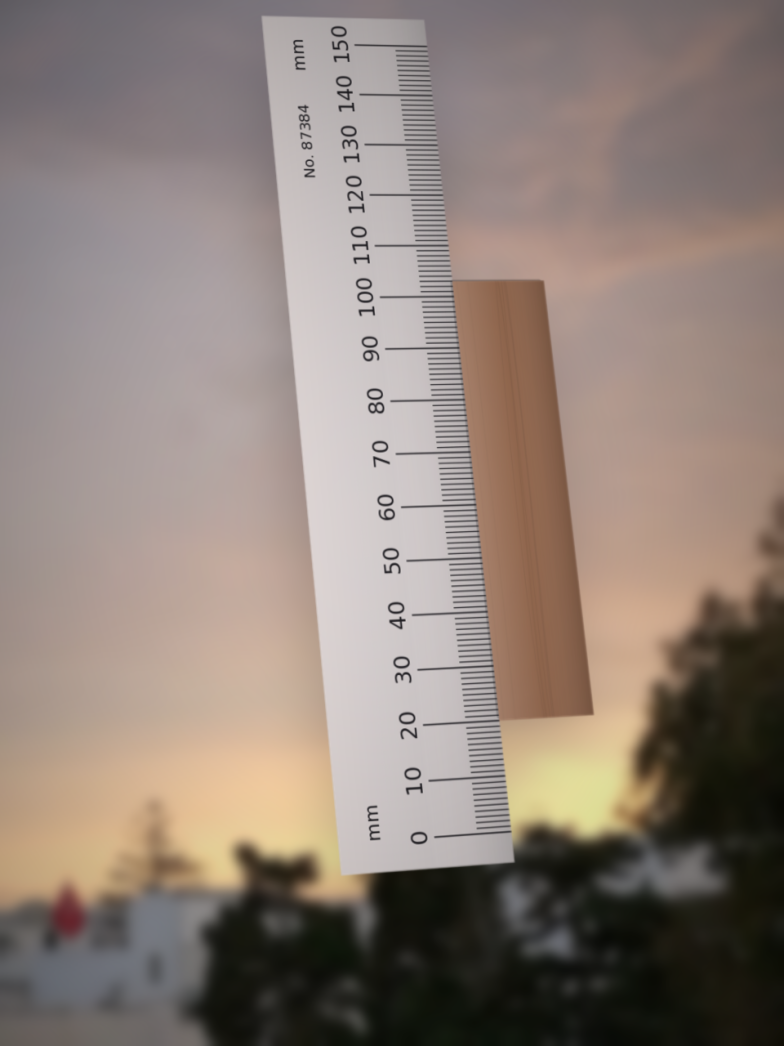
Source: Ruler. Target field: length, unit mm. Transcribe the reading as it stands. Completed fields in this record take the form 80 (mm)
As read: 83 (mm)
